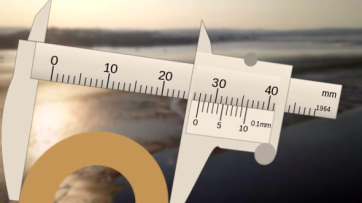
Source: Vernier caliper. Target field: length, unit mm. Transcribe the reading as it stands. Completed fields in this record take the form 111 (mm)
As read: 27.0 (mm)
